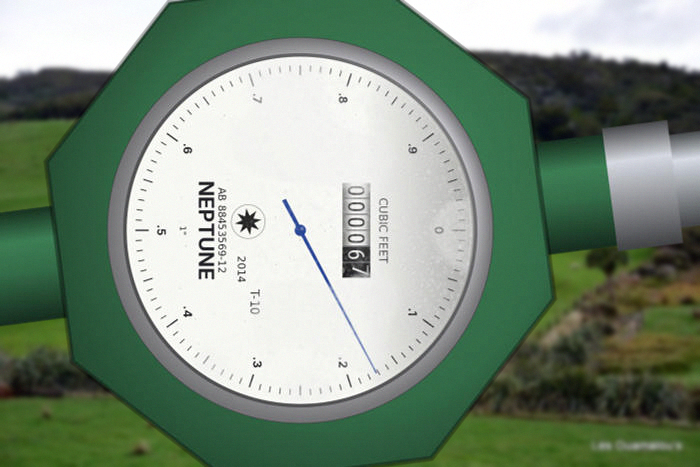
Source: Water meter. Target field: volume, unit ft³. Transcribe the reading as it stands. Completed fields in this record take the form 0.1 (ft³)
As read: 67.17 (ft³)
